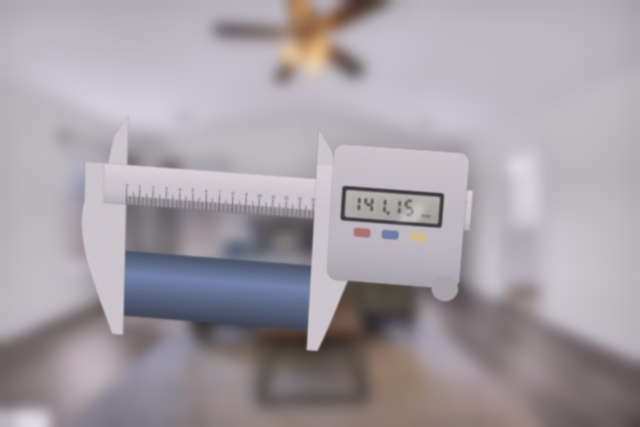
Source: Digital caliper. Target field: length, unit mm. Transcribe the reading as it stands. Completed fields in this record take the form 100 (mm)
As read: 141.15 (mm)
